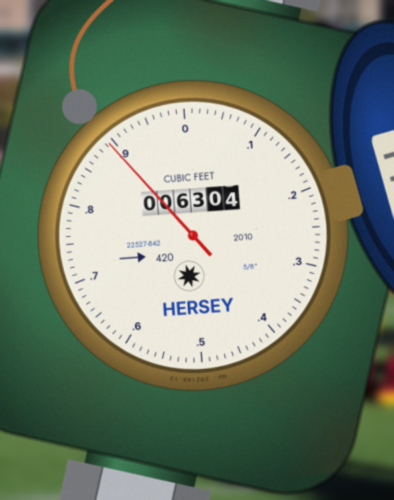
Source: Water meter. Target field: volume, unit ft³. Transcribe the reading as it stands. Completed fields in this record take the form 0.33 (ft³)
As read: 6303.89 (ft³)
